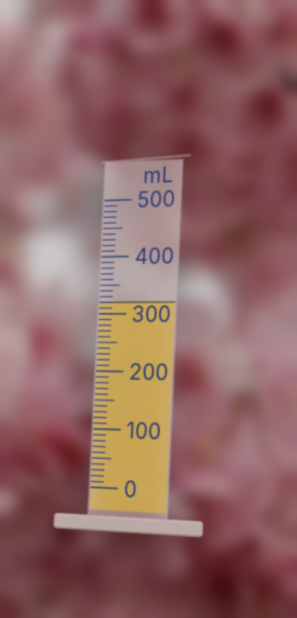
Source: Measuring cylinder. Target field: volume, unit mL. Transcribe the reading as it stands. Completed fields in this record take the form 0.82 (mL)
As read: 320 (mL)
